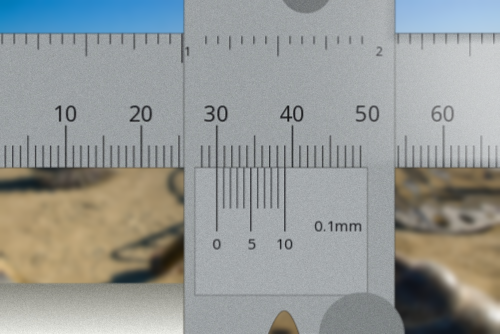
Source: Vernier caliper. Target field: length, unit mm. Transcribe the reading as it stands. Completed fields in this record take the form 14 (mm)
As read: 30.0 (mm)
